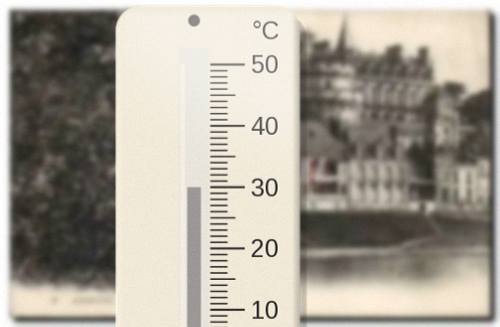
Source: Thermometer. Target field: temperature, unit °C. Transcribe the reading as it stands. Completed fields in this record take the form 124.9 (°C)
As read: 30 (°C)
